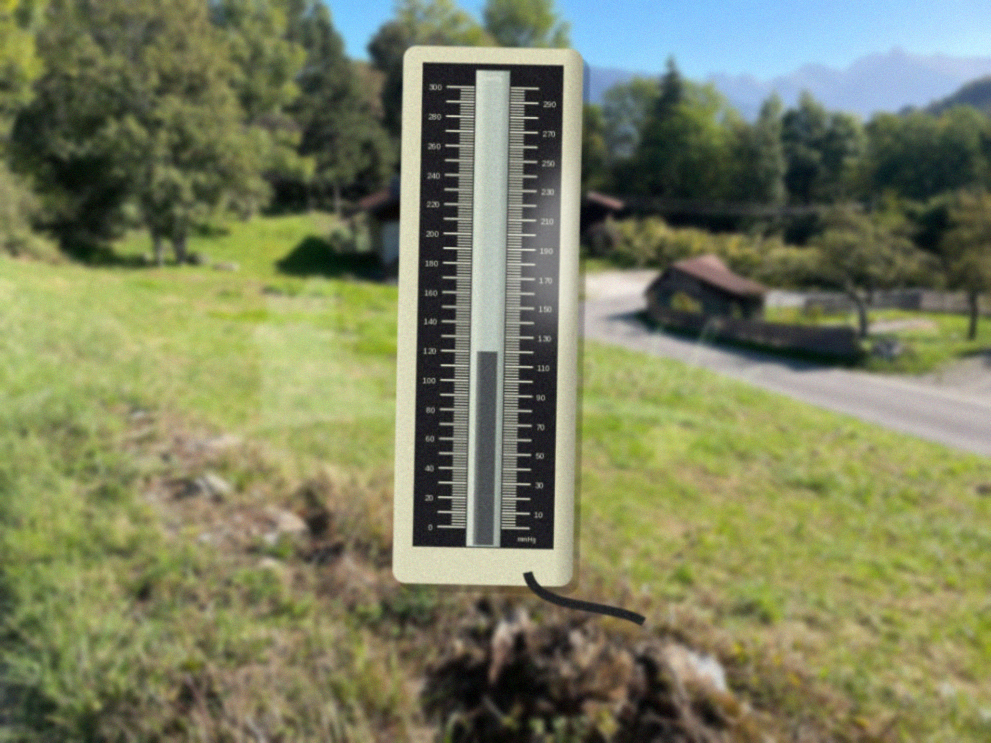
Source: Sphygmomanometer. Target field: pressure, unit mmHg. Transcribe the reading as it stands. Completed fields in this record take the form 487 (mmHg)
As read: 120 (mmHg)
